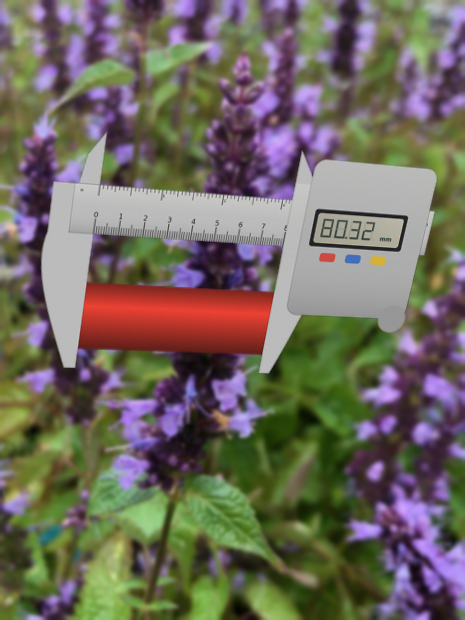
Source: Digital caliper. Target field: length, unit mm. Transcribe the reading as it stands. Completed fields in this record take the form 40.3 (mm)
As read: 80.32 (mm)
